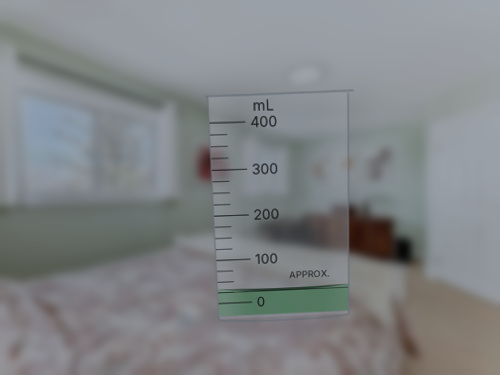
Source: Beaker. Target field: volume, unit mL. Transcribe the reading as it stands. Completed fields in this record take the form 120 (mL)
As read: 25 (mL)
